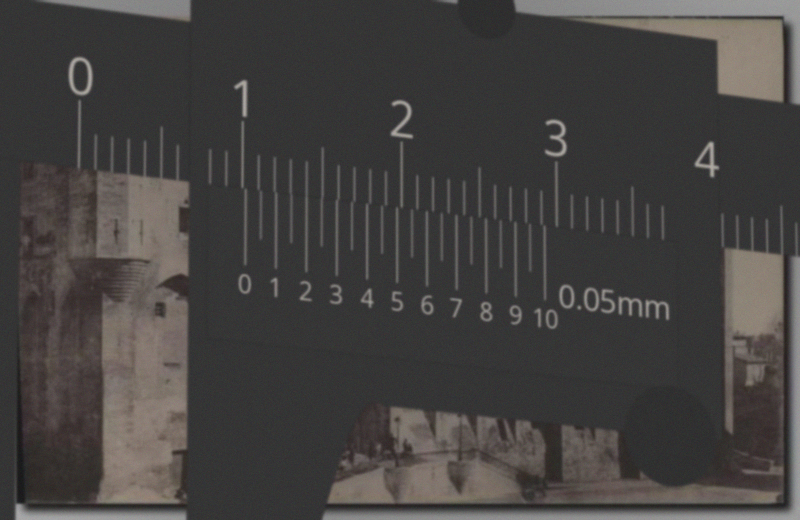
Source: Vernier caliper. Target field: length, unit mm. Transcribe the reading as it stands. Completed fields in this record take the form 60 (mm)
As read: 10.2 (mm)
